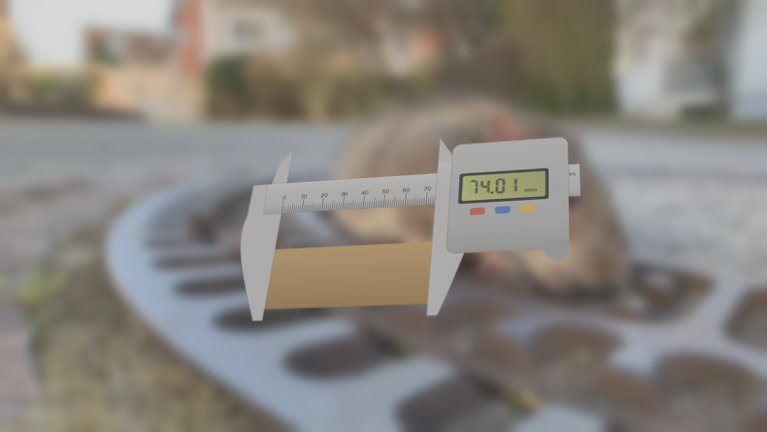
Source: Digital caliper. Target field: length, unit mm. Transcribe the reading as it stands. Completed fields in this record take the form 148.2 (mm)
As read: 74.01 (mm)
